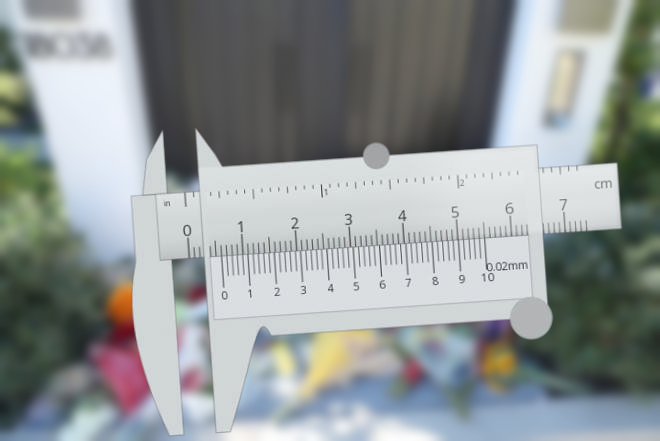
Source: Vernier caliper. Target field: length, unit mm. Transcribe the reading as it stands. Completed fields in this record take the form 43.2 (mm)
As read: 6.0 (mm)
